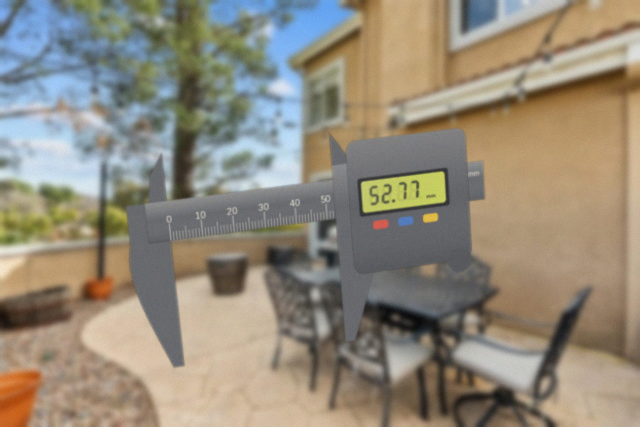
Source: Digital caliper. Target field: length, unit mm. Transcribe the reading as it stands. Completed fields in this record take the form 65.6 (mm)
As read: 52.77 (mm)
